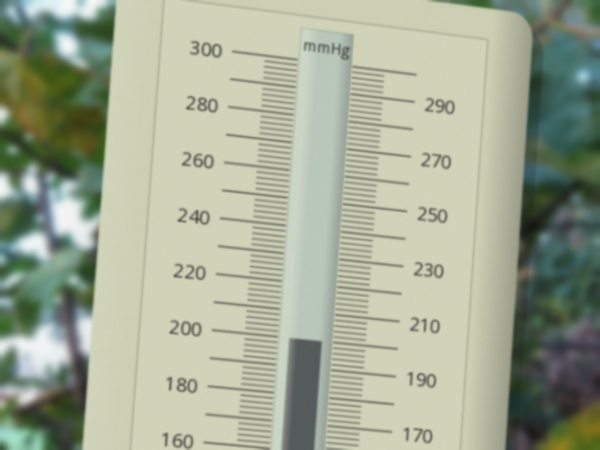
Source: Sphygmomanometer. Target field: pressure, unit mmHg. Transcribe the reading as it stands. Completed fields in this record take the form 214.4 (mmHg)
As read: 200 (mmHg)
